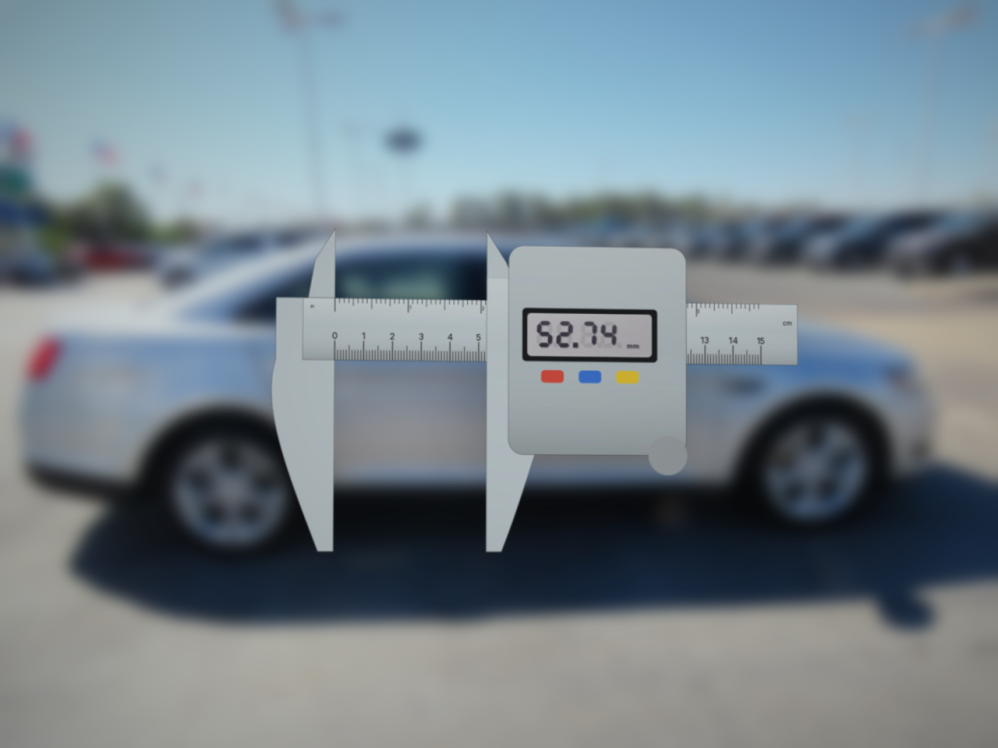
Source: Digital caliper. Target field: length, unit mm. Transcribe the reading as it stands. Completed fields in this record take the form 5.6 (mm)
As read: 52.74 (mm)
